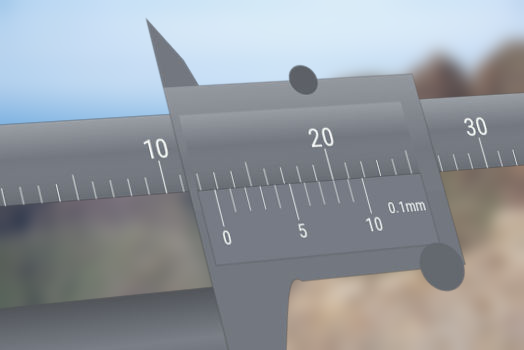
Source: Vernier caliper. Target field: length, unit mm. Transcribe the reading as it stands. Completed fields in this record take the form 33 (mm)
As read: 12.8 (mm)
